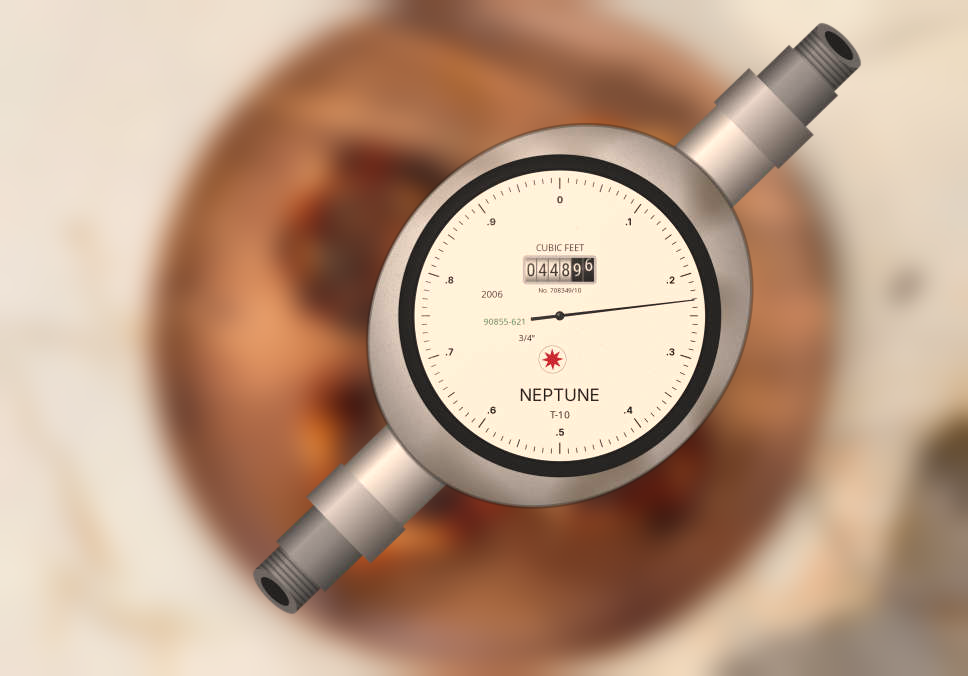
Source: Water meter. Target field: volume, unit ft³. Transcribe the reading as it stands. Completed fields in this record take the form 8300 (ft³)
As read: 44896.23 (ft³)
